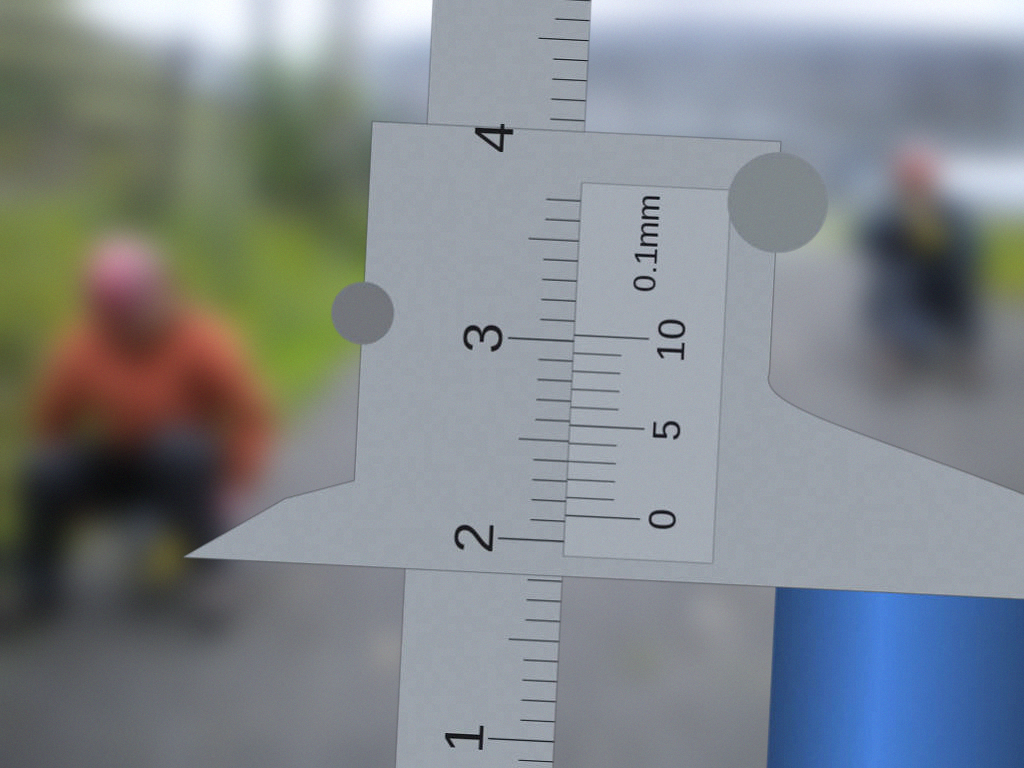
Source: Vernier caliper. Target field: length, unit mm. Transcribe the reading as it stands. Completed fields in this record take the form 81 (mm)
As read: 21.3 (mm)
